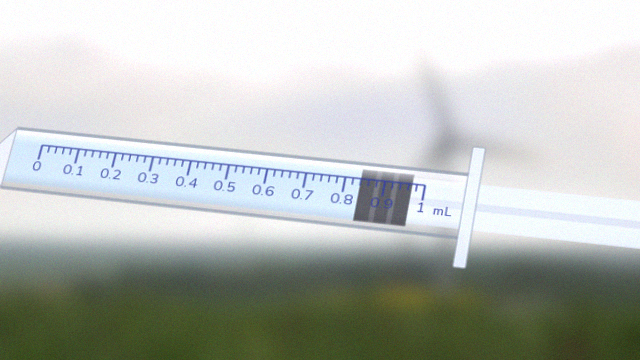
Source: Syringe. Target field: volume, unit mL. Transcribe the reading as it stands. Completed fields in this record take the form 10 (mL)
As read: 0.84 (mL)
